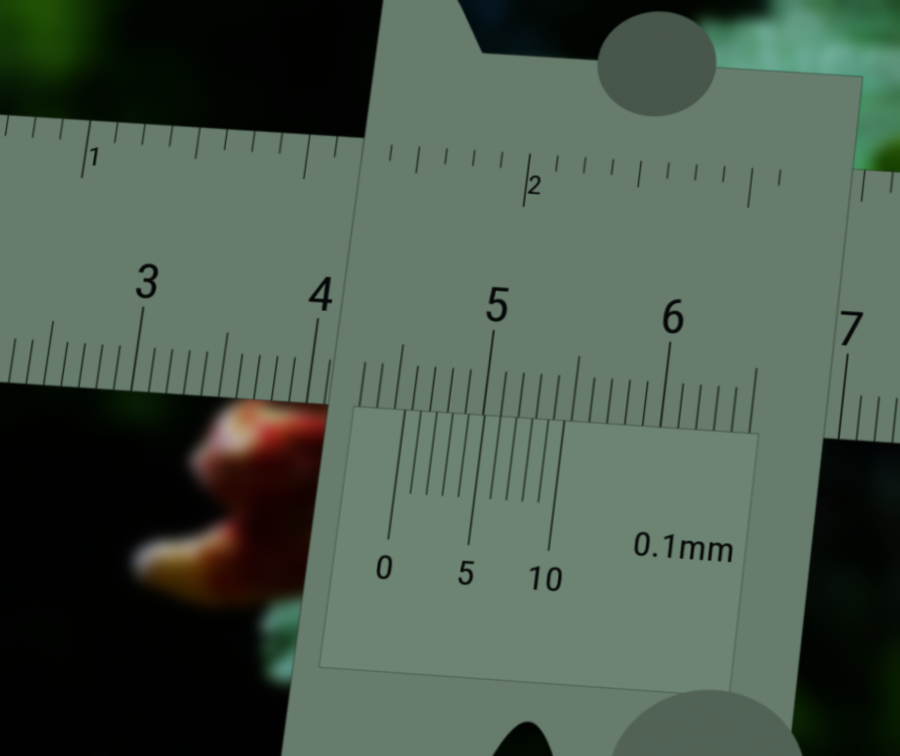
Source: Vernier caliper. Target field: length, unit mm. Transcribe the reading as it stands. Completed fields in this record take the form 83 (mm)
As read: 45.6 (mm)
